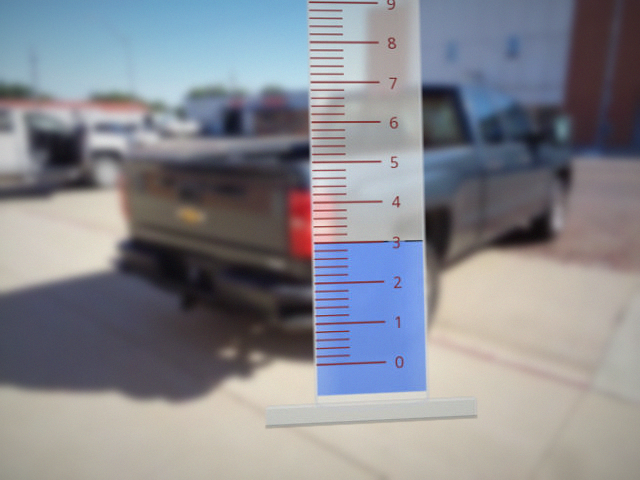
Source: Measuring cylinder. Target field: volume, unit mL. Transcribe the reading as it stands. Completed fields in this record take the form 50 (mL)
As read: 3 (mL)
